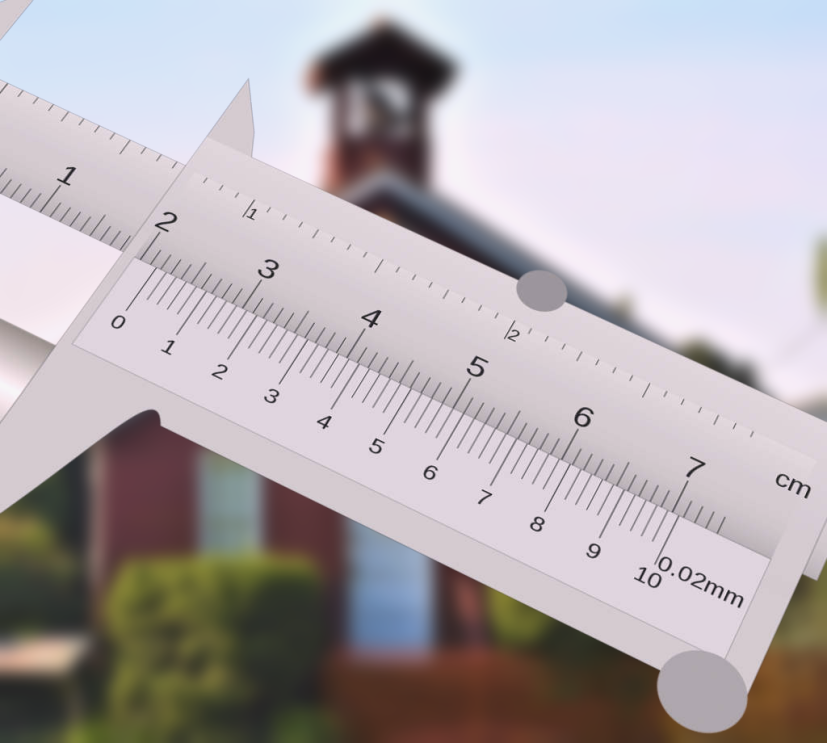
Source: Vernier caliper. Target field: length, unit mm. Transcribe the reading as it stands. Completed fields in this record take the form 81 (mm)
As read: 21.6 (mm)
